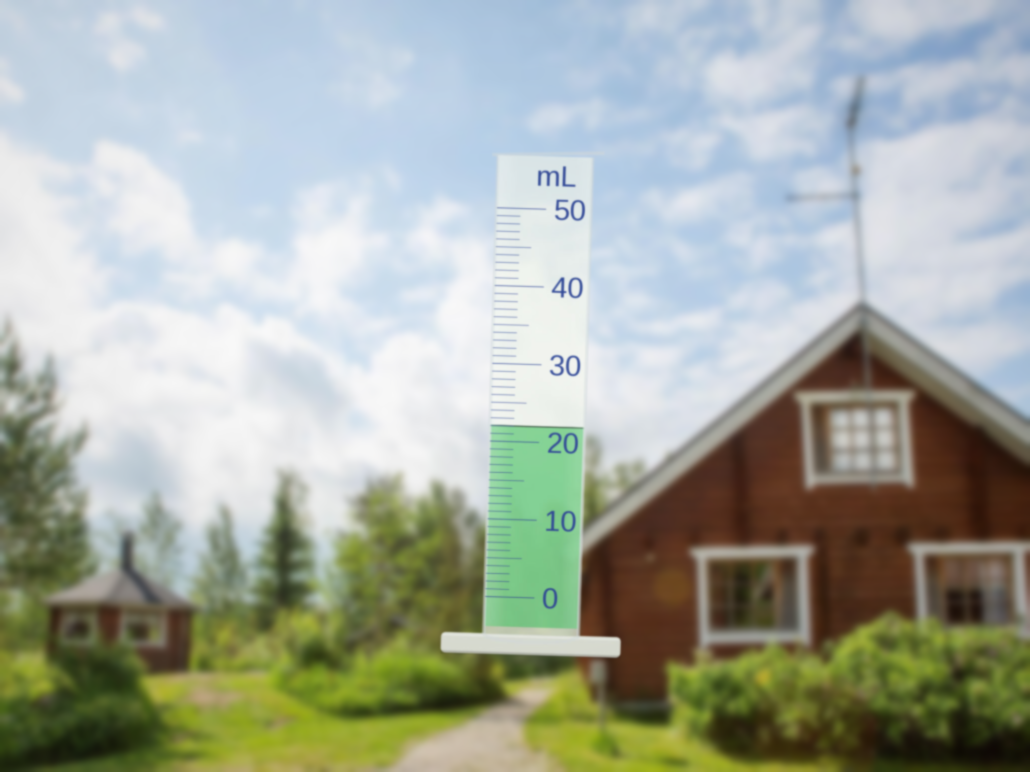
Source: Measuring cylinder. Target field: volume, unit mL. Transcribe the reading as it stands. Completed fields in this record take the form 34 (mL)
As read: 22 (mL)
